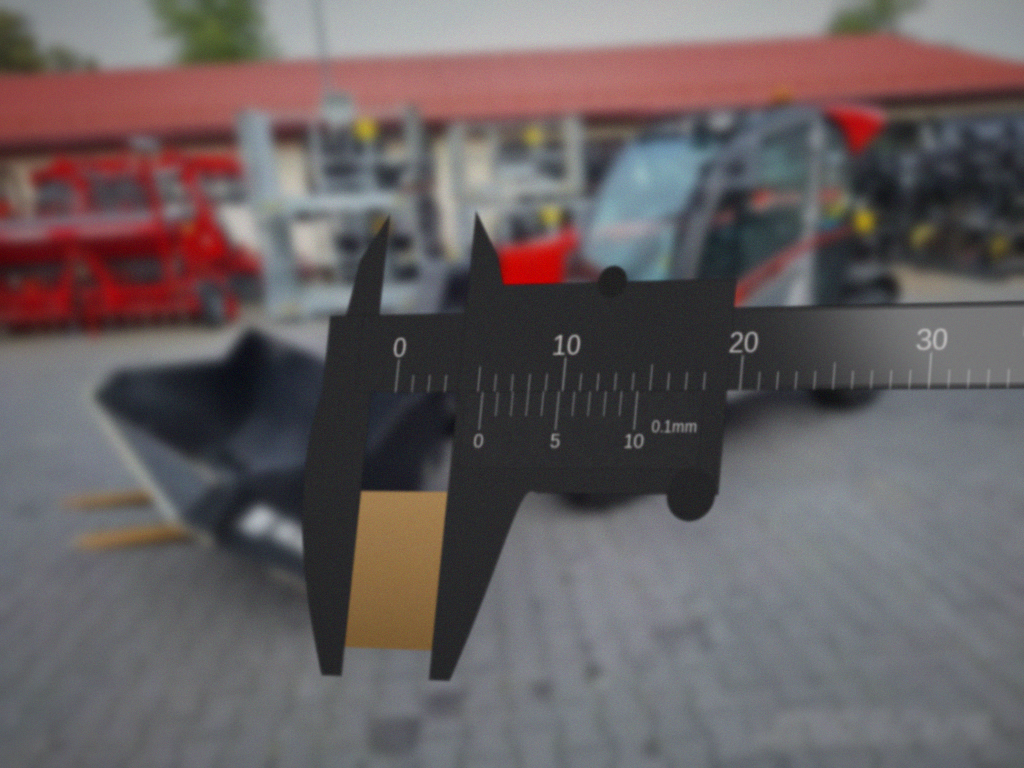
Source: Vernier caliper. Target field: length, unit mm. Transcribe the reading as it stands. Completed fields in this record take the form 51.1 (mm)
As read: 5.3 (mm)
